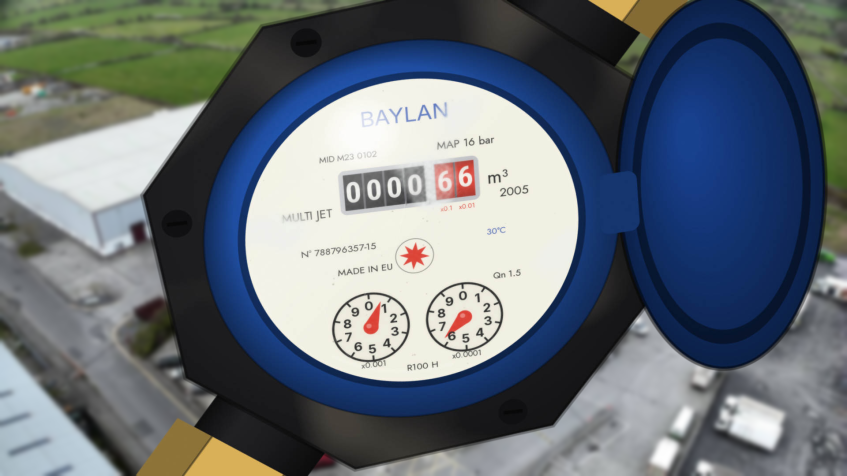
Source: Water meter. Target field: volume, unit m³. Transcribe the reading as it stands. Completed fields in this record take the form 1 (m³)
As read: 0.6606 (m³)
